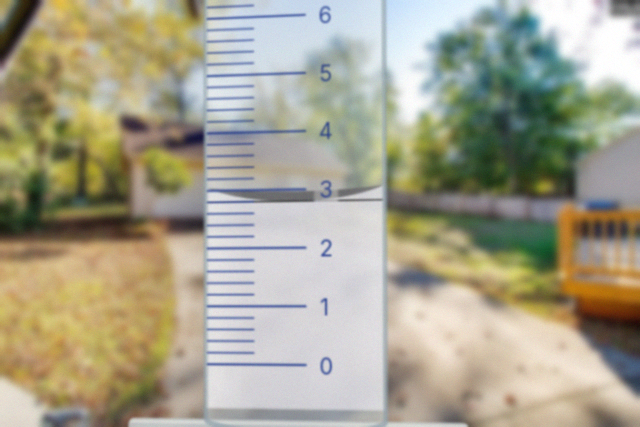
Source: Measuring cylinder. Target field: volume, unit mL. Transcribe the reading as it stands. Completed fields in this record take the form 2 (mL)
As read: 2.8 (mL)
